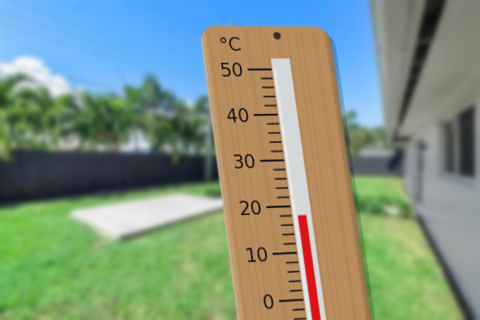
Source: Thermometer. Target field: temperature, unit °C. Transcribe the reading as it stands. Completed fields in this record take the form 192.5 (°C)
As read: 18 (°C)
